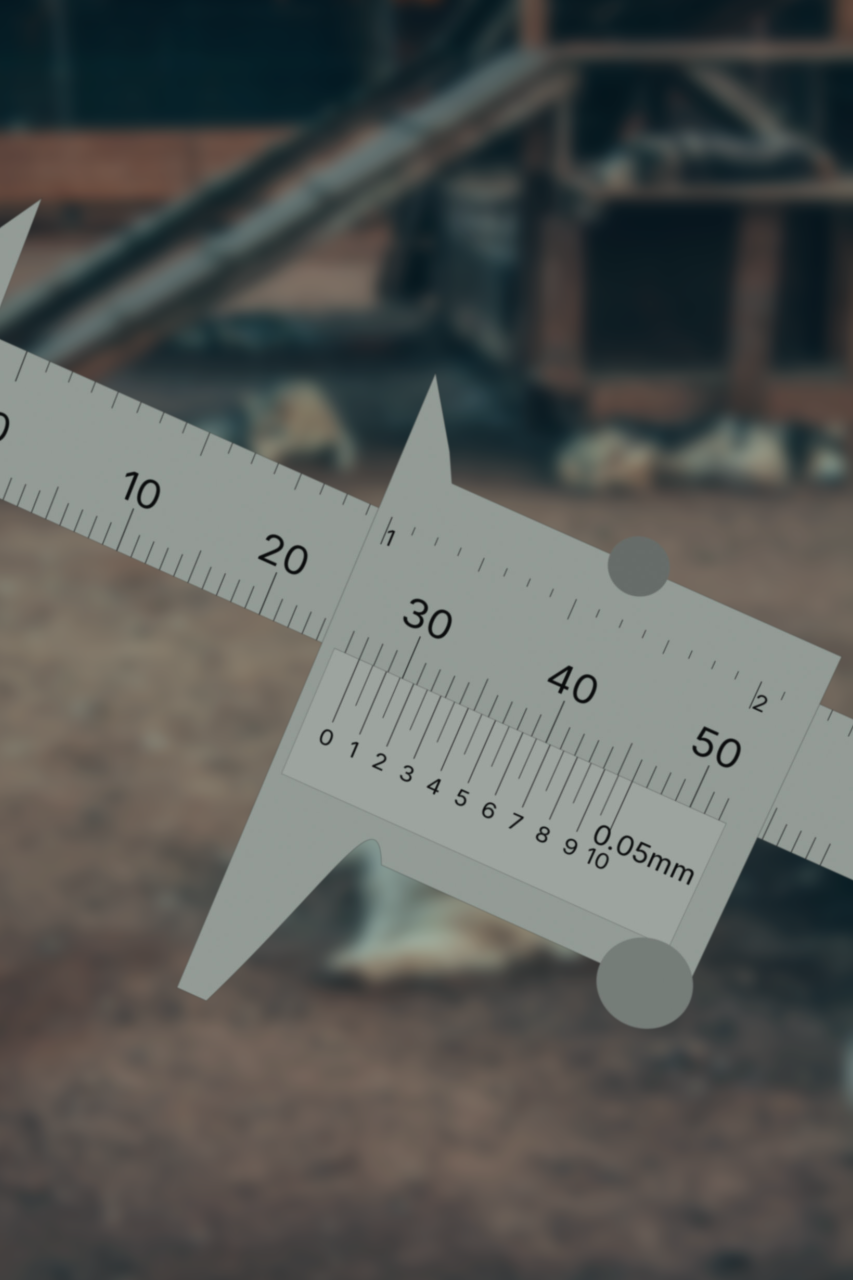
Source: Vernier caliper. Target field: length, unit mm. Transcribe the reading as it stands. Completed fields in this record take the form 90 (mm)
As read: 27.0 (mm)
